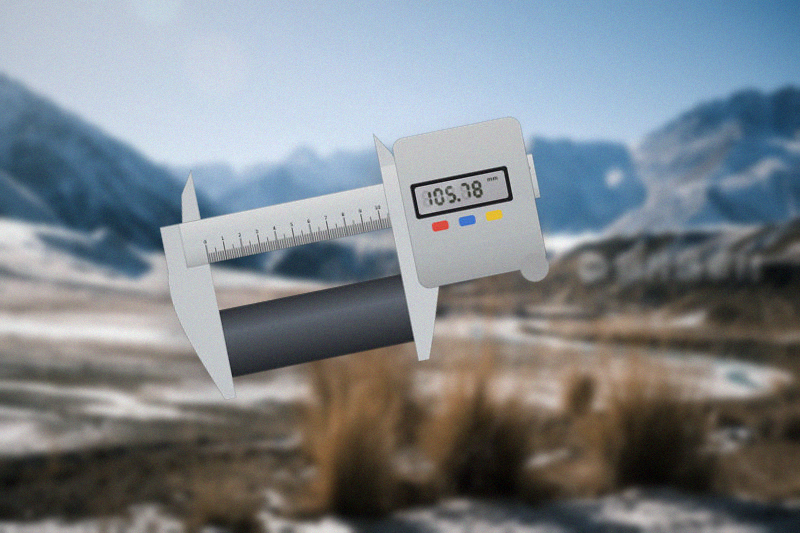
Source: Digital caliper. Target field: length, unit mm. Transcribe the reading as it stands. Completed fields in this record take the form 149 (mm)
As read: 105.78 (mm)
